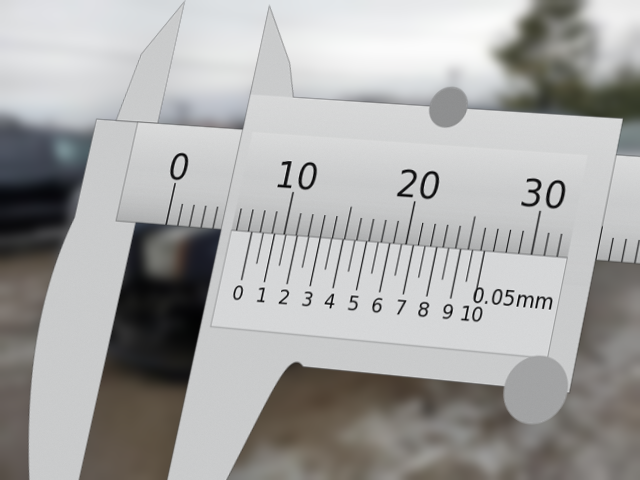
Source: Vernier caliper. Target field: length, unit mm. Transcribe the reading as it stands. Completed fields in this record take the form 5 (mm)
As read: 7.3 (mm)
